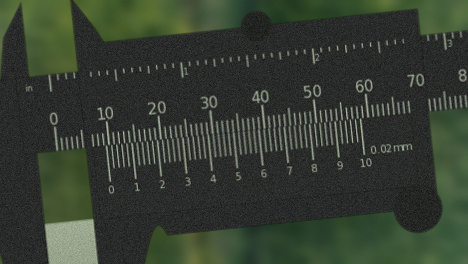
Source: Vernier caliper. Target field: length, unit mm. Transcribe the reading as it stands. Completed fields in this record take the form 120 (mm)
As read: 9.5 (mm)
